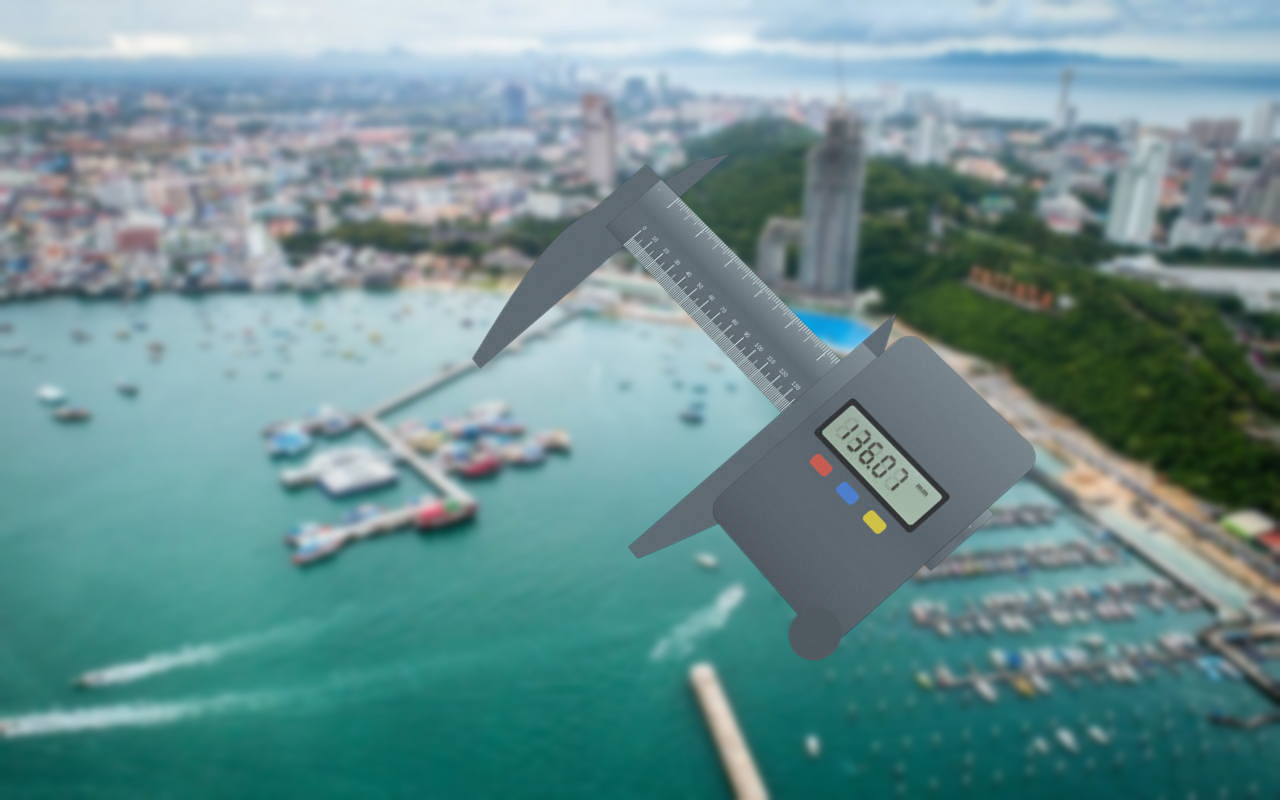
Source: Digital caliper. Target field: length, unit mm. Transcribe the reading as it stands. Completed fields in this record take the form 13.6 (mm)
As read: 136.07 (mm)
